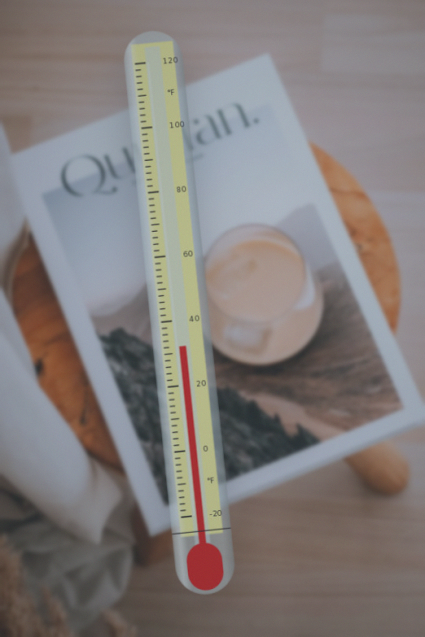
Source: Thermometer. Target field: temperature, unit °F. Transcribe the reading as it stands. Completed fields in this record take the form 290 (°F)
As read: 32 (°F)
